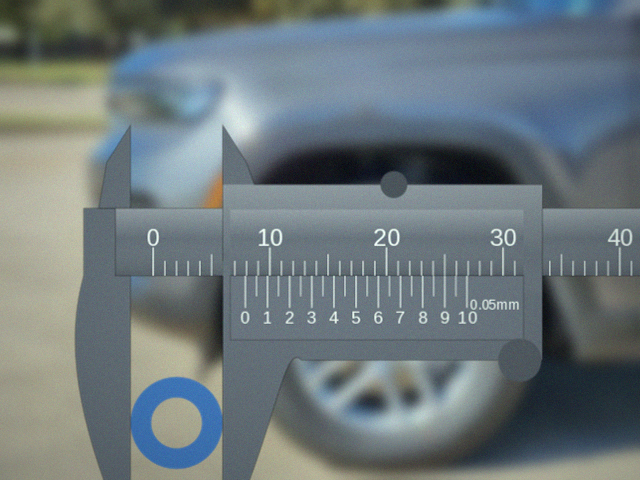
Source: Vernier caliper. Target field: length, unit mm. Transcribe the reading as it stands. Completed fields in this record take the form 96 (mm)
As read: 7.9 (mm)
